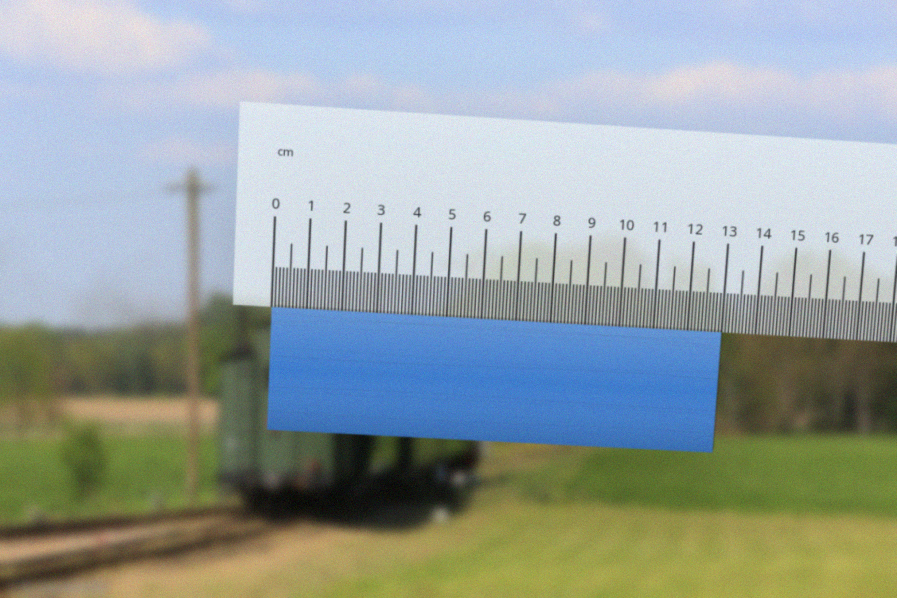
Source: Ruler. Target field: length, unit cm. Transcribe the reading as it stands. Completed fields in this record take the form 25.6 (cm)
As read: 13 (cm)
